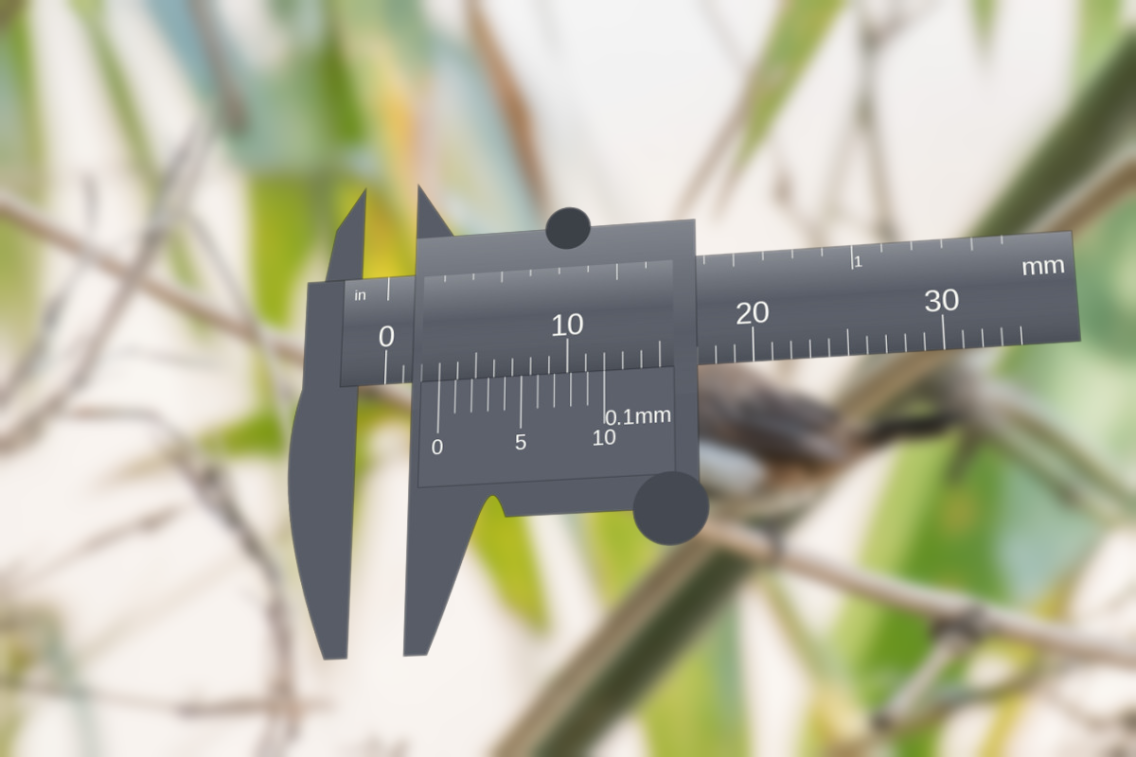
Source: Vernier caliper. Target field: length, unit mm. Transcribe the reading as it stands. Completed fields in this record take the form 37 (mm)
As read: 3.0 (mm)
